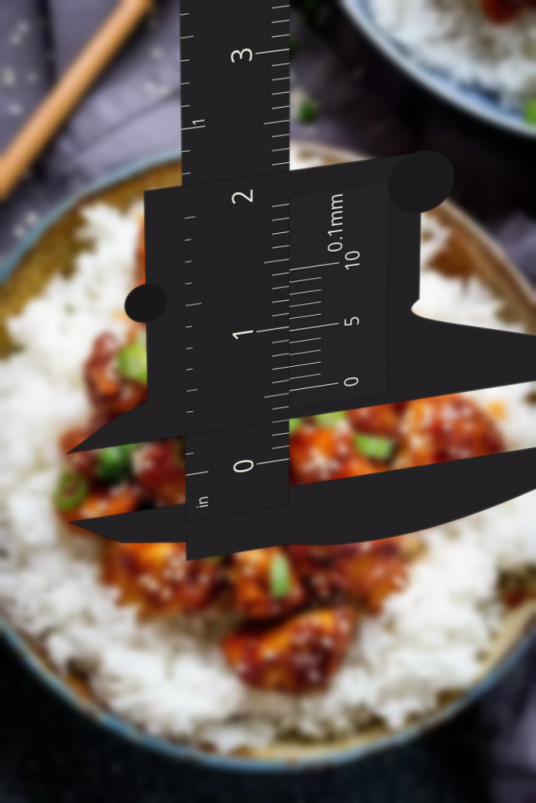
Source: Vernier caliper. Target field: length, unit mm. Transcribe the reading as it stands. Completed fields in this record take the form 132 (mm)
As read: 5.2 (mm)
